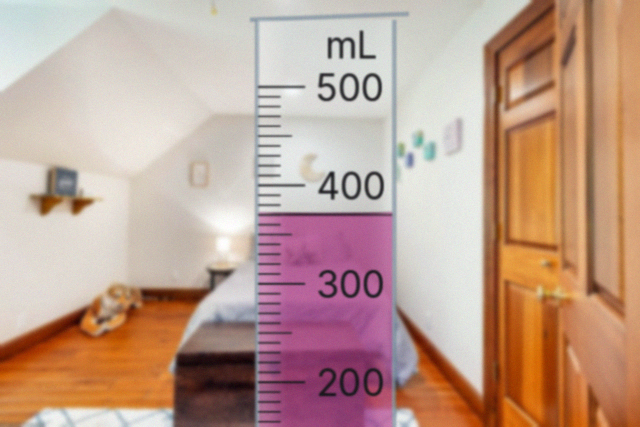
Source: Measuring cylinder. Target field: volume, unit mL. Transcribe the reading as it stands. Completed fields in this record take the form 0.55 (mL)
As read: 370 (mL)
